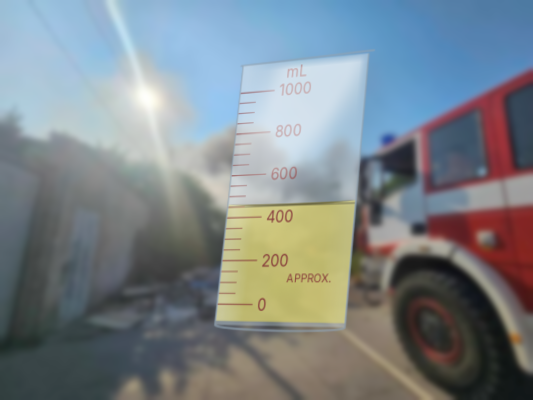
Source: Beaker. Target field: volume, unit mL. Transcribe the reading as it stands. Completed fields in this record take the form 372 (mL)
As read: 450 (mL)
